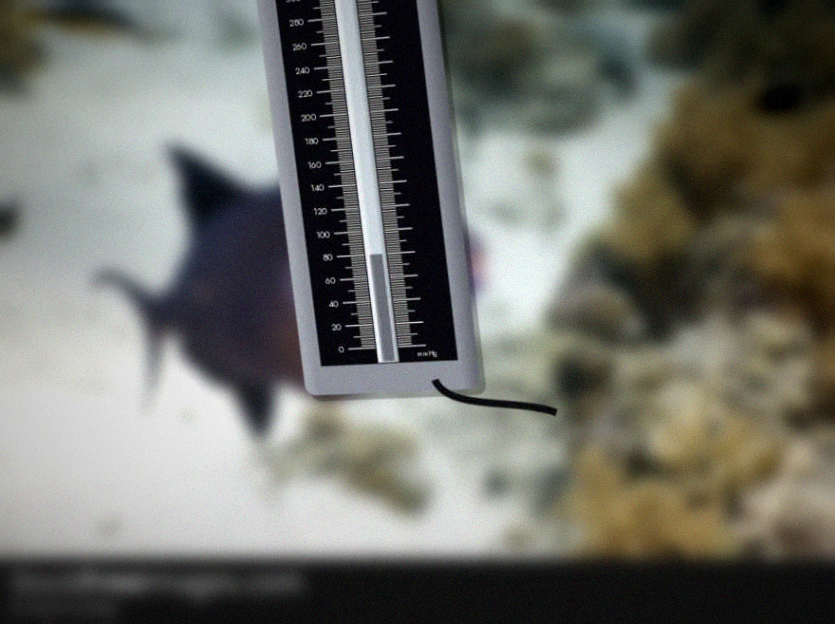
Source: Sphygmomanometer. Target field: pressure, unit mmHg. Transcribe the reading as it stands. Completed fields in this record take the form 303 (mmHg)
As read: 80 (mmHg)
